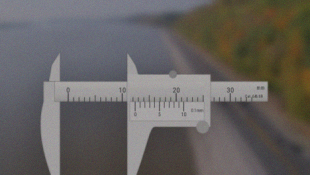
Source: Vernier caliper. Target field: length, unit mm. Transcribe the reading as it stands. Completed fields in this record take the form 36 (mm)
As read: 12.4 (mm)
